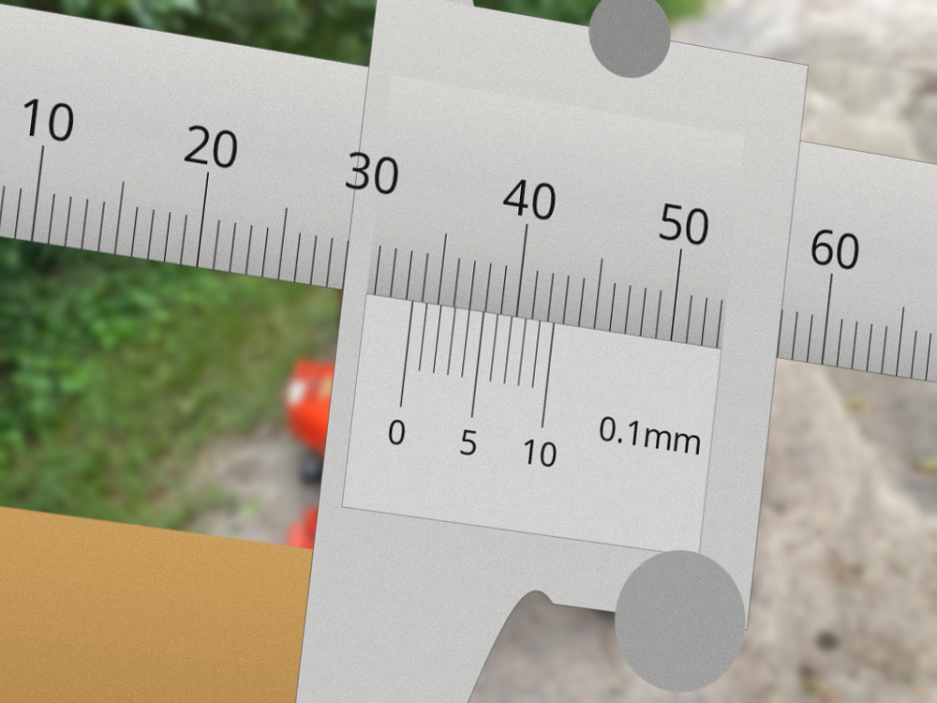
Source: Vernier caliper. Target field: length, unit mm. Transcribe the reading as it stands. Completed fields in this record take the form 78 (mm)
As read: 33.4 (mm)
